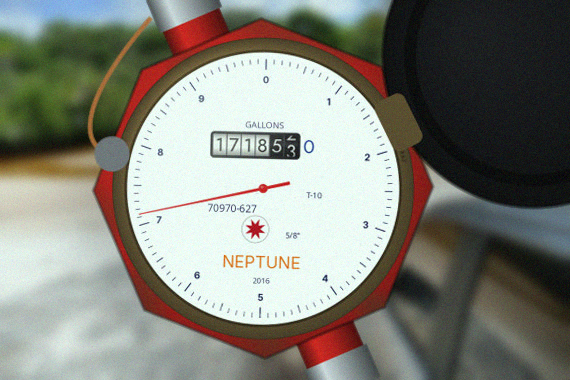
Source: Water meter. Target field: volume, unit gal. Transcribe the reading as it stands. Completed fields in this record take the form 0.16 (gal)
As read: 1718527.1 (gal)
